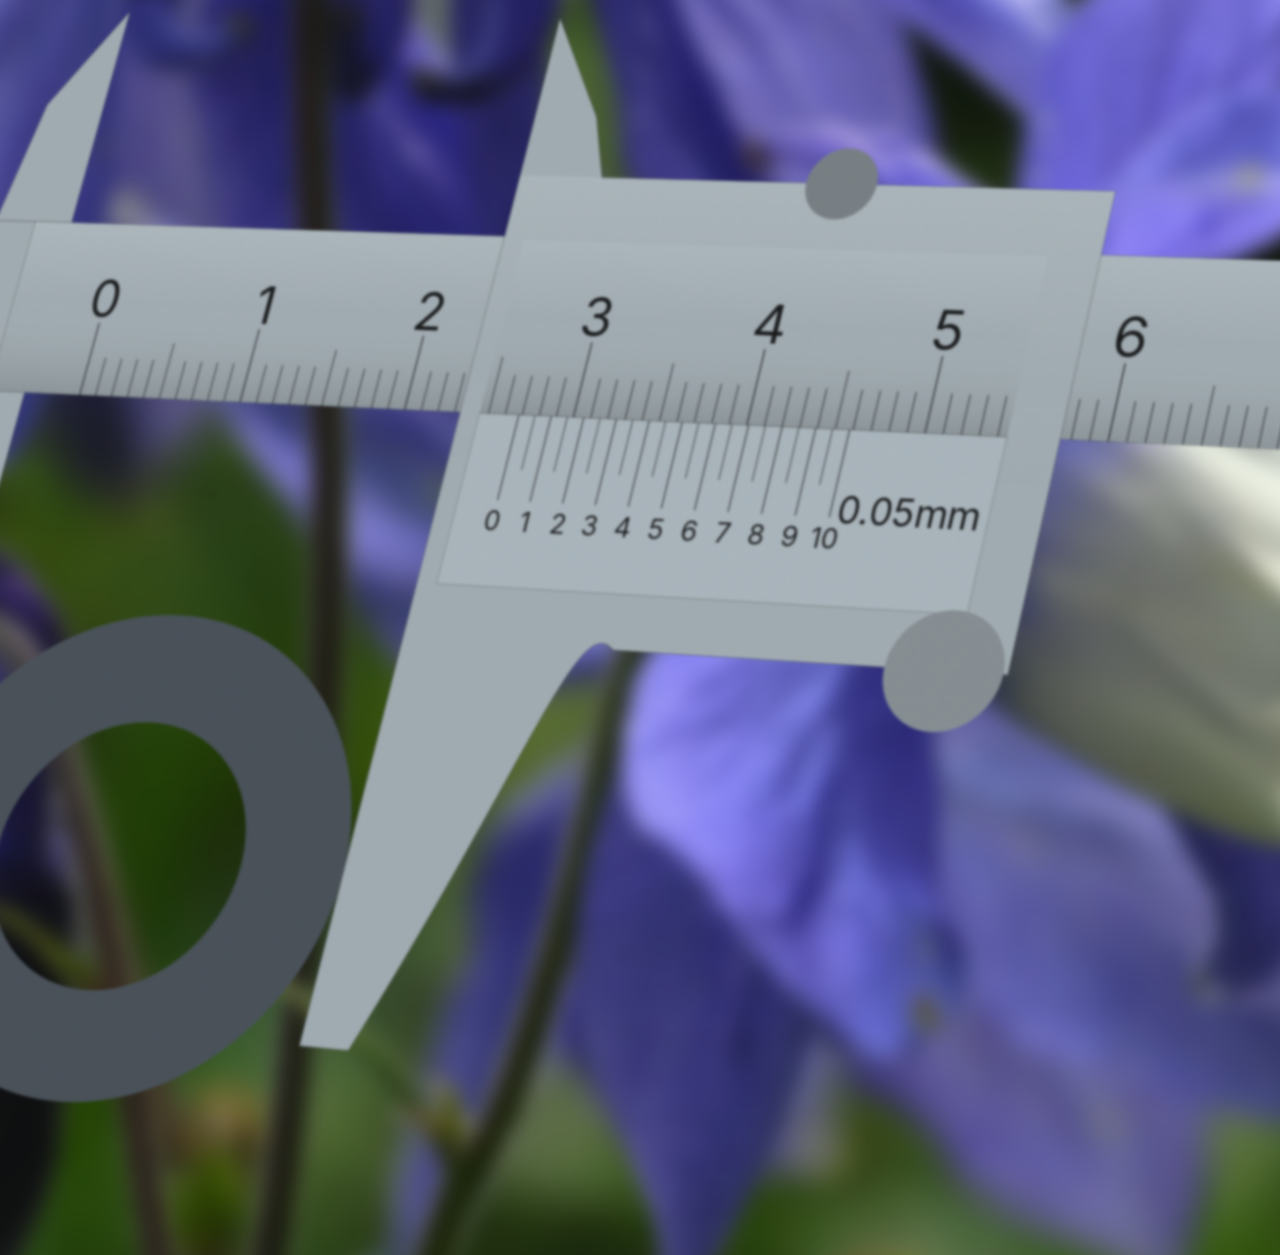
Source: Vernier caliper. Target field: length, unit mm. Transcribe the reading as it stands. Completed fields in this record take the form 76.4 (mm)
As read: 26.8 (mm)
